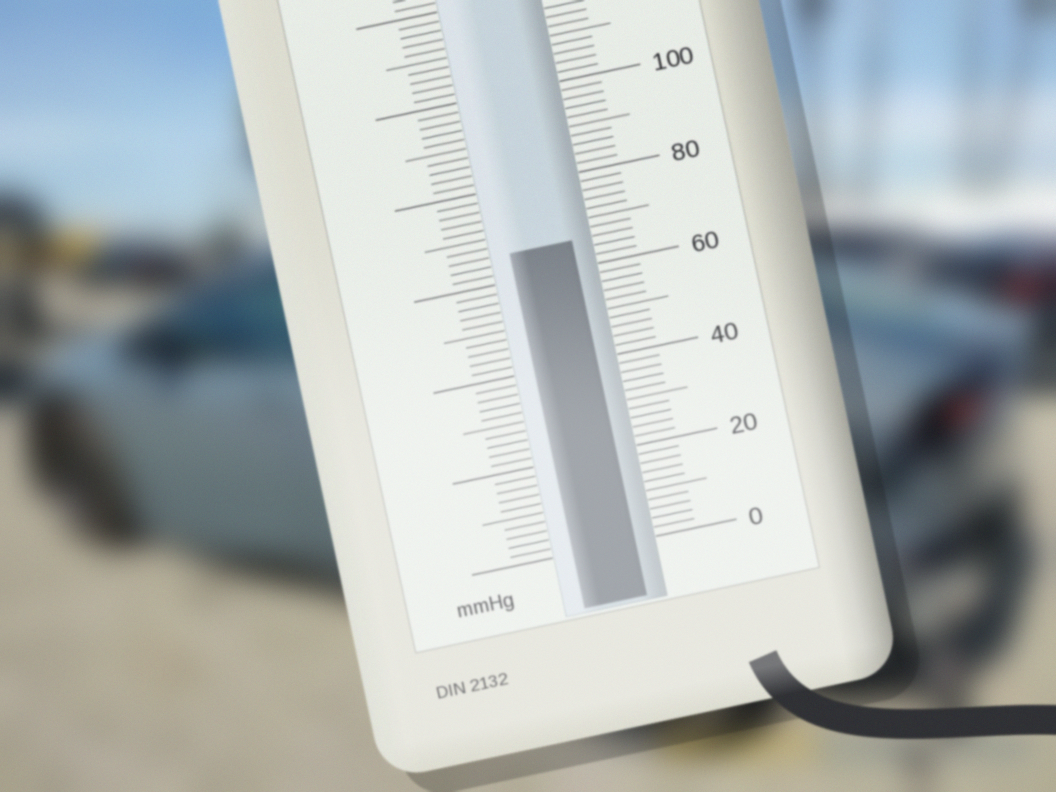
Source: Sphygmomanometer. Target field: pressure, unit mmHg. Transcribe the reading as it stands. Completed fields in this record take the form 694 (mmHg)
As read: 66 (mmHg)
